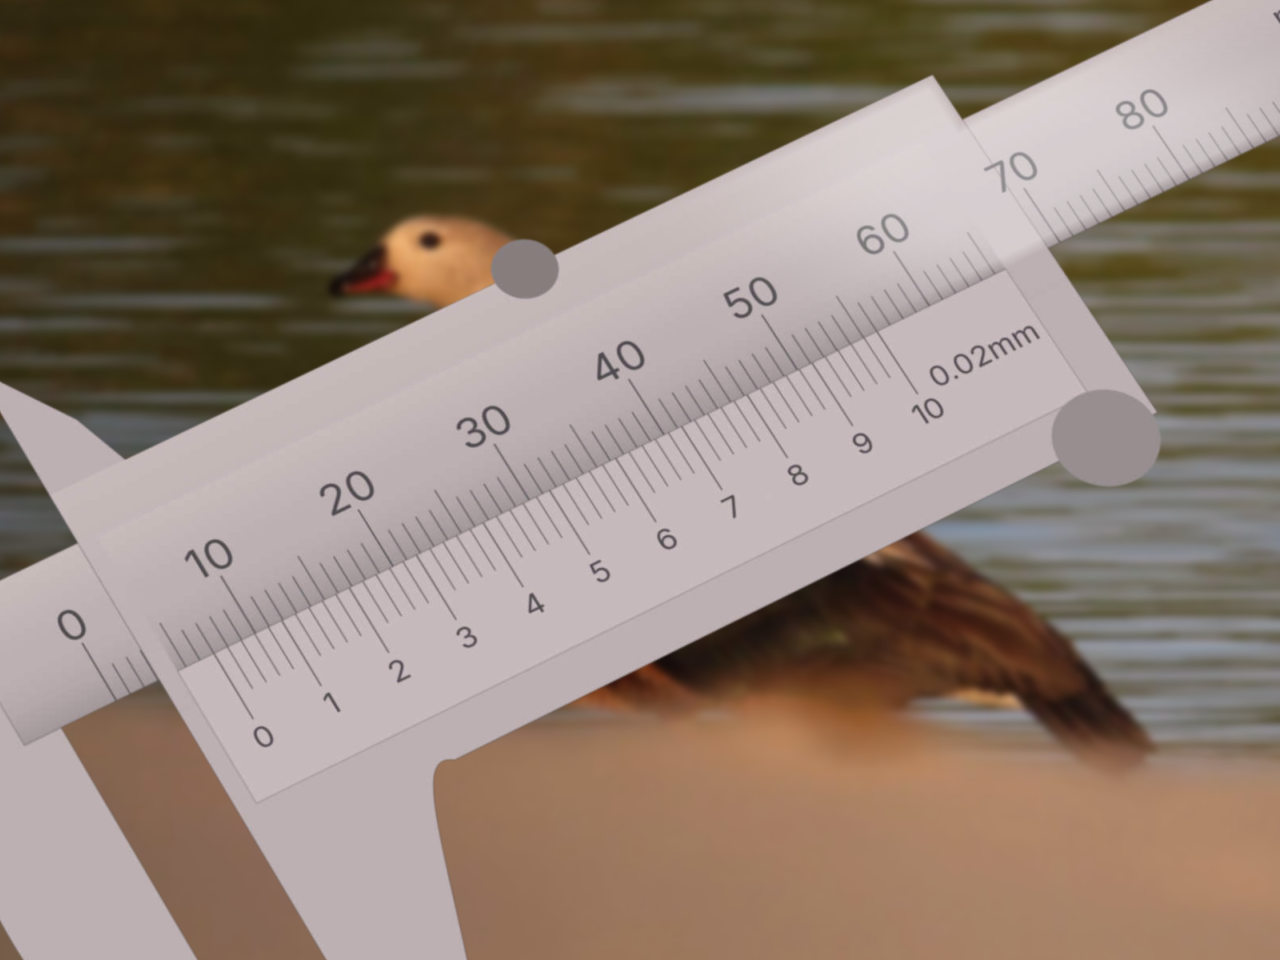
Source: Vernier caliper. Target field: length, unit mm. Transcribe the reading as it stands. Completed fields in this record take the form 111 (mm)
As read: 7.0 (mm)
